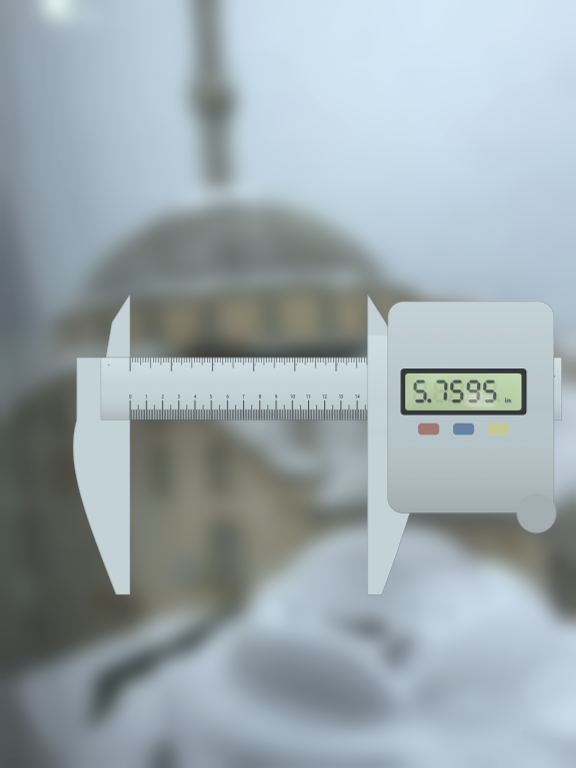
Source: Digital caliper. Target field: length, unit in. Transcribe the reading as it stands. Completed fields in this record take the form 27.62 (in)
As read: 5.7595 (in)
